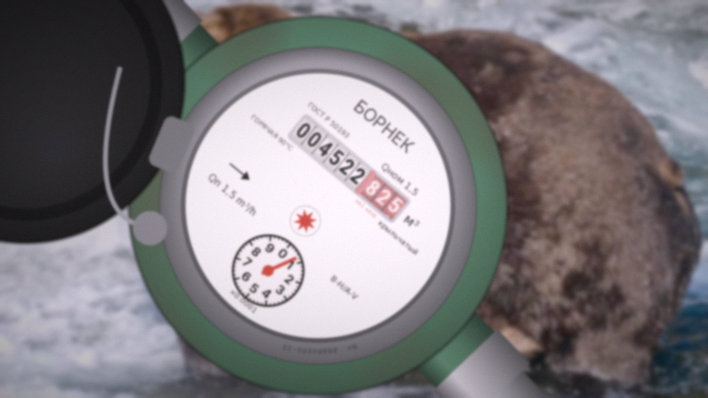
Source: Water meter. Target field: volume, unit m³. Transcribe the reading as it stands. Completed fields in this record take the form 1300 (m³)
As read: 4522.8250 (m³)
